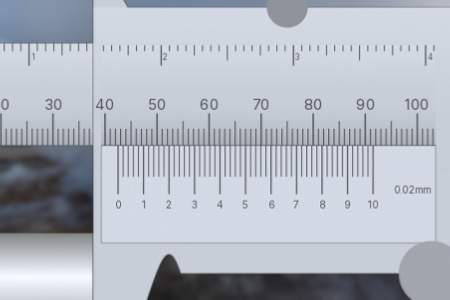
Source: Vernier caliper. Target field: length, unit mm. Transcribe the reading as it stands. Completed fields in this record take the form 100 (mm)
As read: 42.5 (mm)
